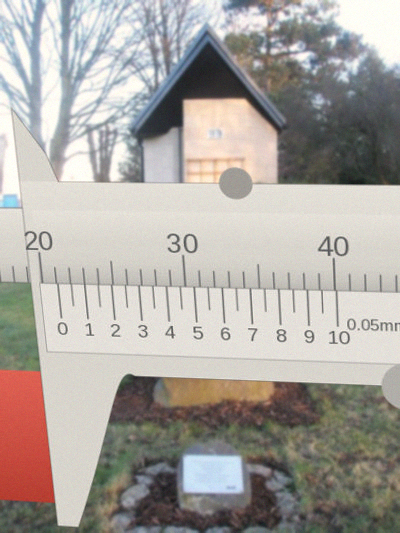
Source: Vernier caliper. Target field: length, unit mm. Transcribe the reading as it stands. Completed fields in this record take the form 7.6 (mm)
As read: 21.1 (mm)
